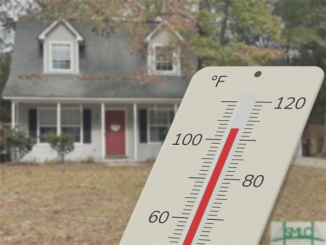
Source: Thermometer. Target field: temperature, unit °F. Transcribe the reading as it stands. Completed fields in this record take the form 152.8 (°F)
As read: 106 (°F)
